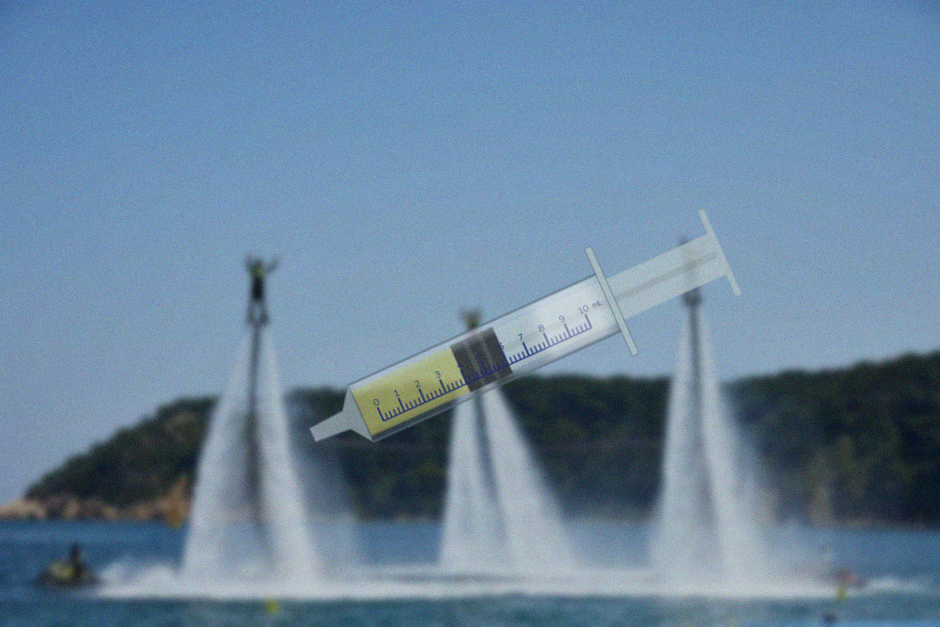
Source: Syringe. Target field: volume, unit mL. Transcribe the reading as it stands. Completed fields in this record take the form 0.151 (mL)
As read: 4 (mL)
